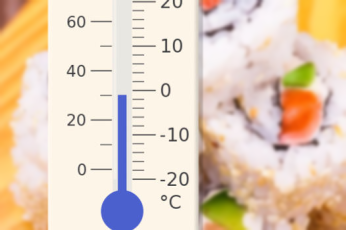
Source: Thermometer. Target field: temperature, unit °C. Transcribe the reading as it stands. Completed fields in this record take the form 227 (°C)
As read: -1 (°C)
